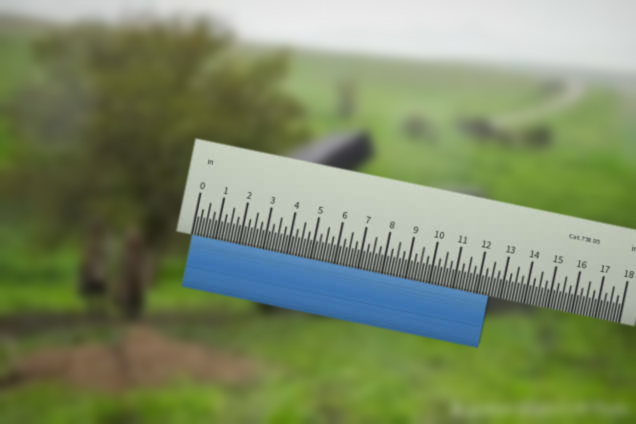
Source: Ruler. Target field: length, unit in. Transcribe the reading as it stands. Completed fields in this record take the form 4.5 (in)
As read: 12.5 (in)
